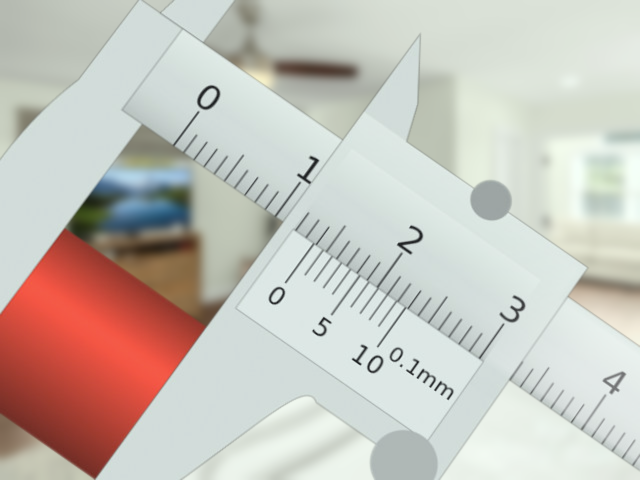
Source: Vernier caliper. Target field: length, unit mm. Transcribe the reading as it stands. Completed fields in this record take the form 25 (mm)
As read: 13.8 (mm)
